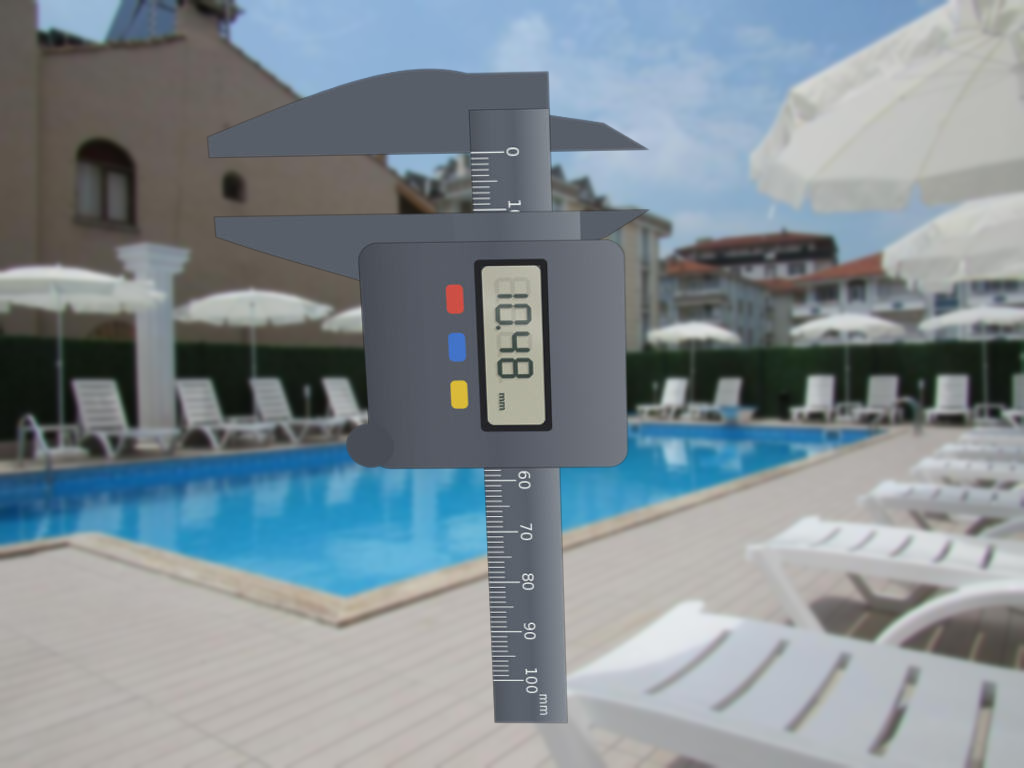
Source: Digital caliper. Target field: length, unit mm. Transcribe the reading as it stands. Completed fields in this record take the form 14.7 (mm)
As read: 10.48 (mm)
